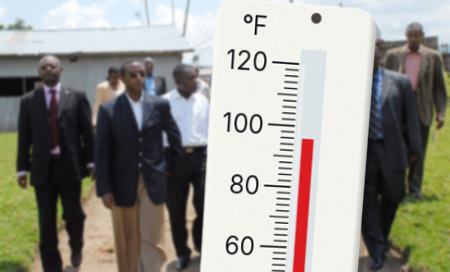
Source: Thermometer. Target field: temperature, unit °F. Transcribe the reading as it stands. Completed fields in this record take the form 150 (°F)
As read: 96 (°F)
